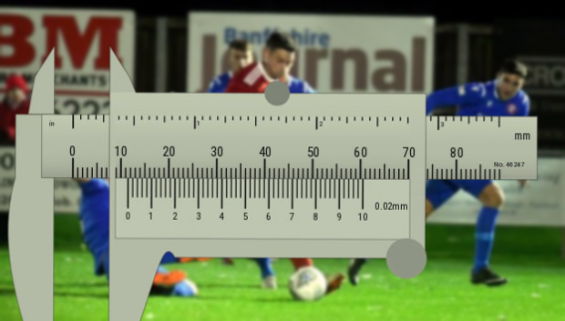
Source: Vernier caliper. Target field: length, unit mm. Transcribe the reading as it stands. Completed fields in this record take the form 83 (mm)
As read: 11.5 (mm)
